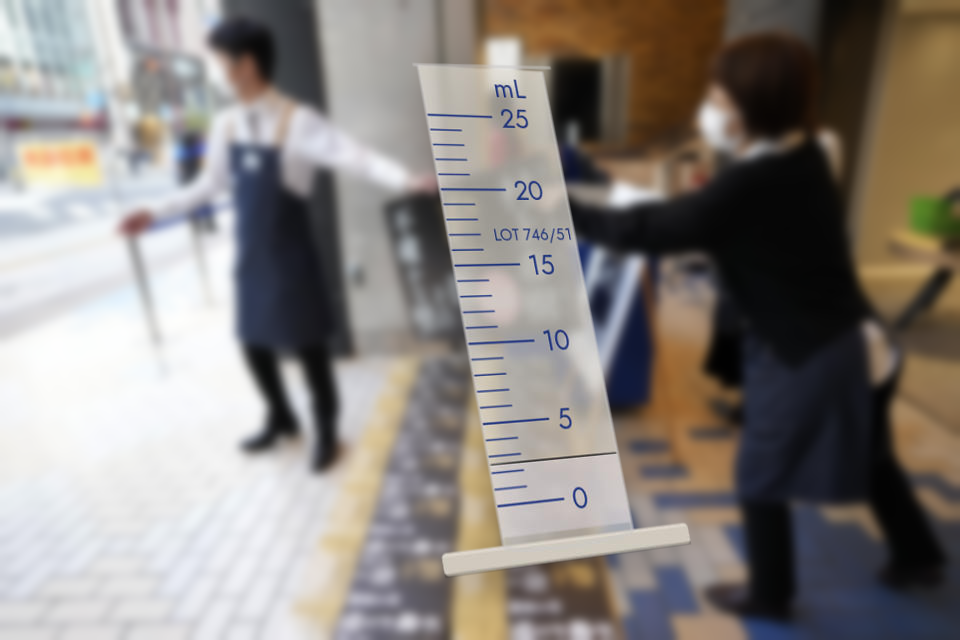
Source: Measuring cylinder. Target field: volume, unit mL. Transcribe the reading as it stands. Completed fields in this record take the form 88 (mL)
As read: 2.5 (mL)
